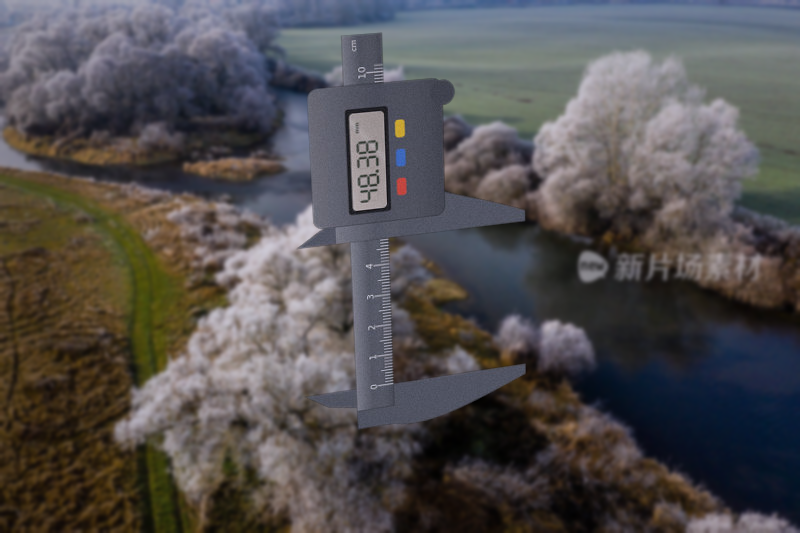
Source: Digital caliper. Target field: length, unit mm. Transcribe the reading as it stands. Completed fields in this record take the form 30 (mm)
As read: 48.38 (mm)
